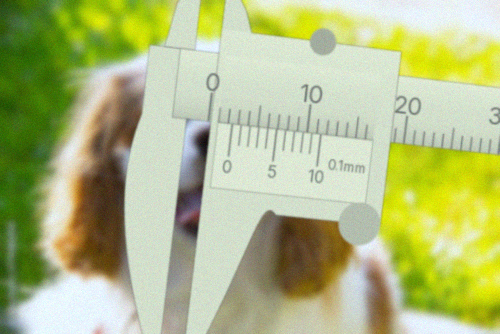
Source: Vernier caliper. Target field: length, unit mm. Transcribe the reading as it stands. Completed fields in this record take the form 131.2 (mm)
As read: 2.4 (mm)
